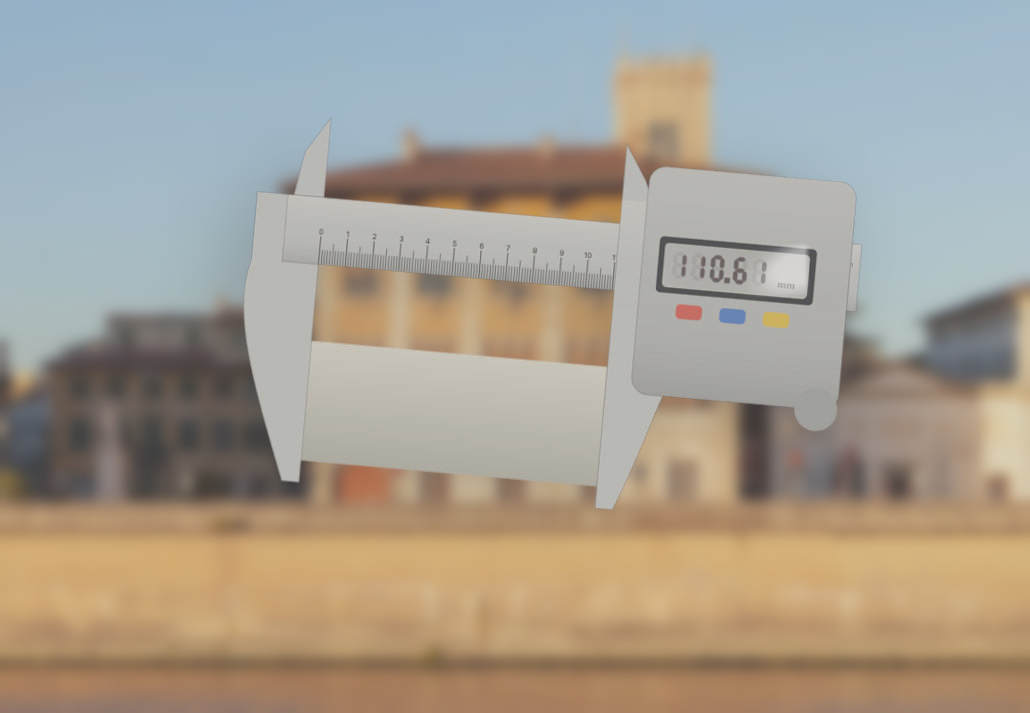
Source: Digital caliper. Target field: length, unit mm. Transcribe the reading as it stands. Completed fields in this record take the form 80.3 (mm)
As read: 110.61 (mm)
